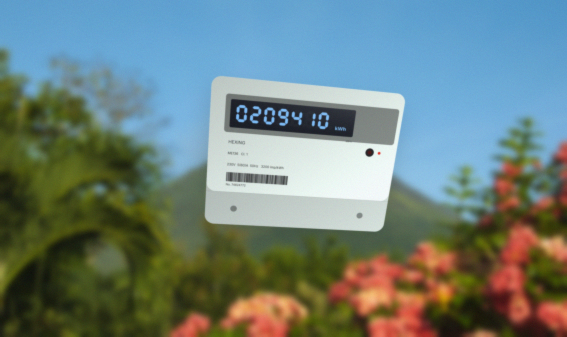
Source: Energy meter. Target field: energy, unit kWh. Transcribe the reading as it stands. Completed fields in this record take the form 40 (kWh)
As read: 209410 (kWh)
